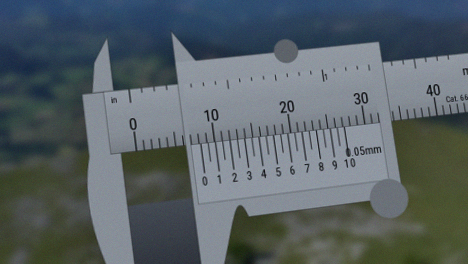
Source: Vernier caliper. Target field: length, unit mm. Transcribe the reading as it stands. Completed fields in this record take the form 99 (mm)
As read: 8.2 (mm)
